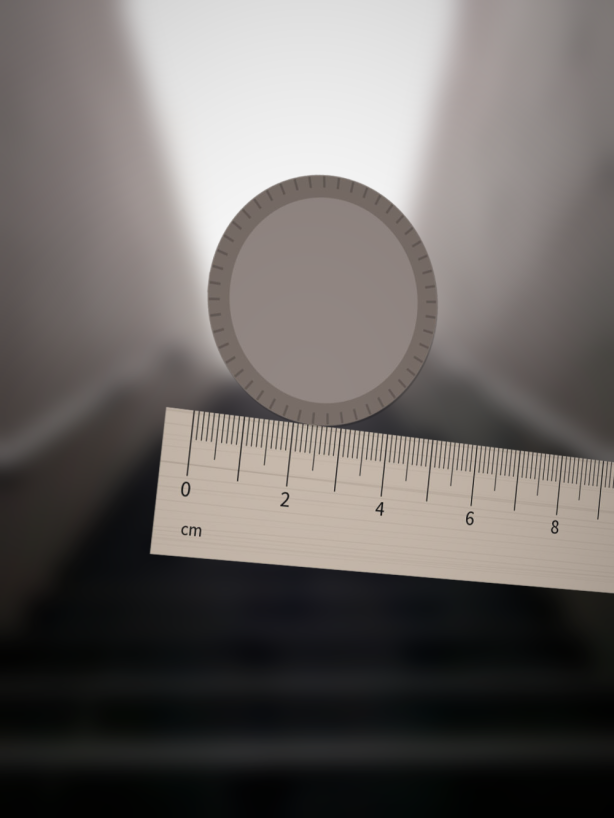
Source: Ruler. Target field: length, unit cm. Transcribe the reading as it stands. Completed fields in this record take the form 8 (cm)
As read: 4.8 (cm)
